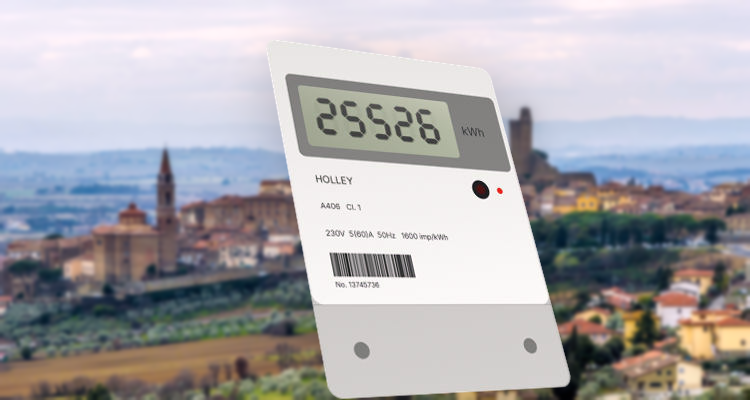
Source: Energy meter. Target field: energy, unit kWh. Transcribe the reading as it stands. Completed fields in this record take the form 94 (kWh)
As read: 25526 (kWh)
